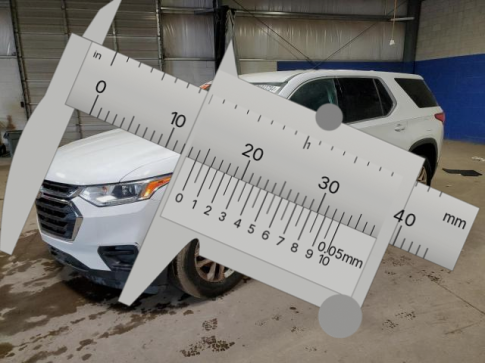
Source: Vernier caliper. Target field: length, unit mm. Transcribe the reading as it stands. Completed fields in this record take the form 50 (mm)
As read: 14.0 (mm)
